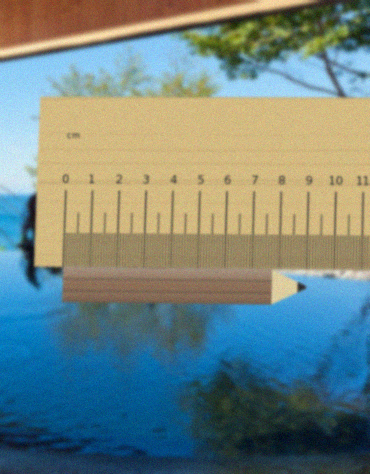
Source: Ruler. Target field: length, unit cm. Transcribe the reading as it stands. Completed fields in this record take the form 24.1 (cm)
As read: 9 (cm)
